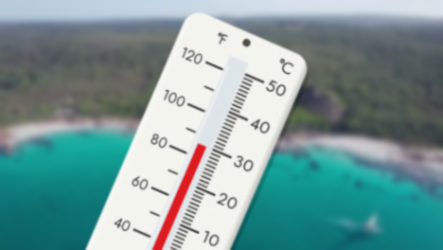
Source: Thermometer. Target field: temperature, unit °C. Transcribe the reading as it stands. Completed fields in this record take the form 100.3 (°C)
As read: 30 (°C)
